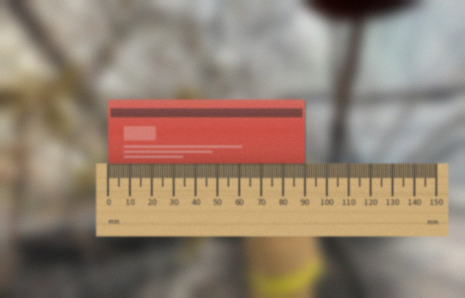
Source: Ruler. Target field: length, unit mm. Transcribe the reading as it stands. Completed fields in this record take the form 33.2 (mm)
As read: 90 (mm)
